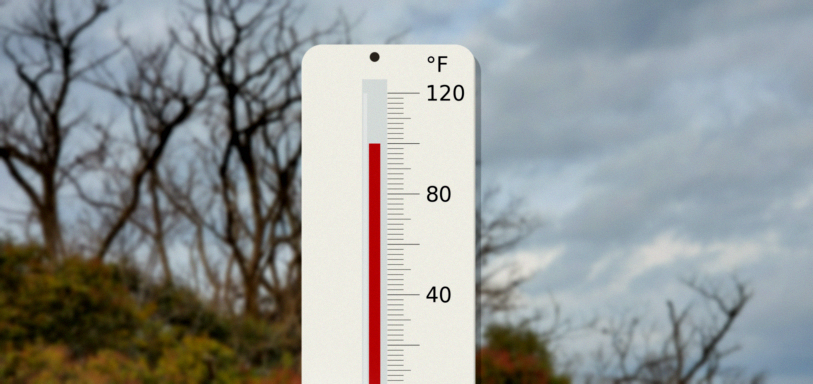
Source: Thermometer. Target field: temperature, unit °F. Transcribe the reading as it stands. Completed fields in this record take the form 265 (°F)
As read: 100 (°F)
